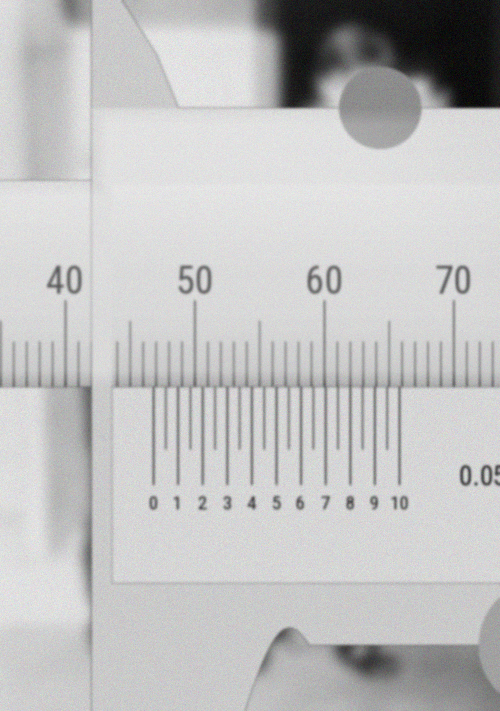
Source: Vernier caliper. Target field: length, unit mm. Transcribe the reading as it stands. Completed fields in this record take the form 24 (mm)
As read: 46.8 (mm)
